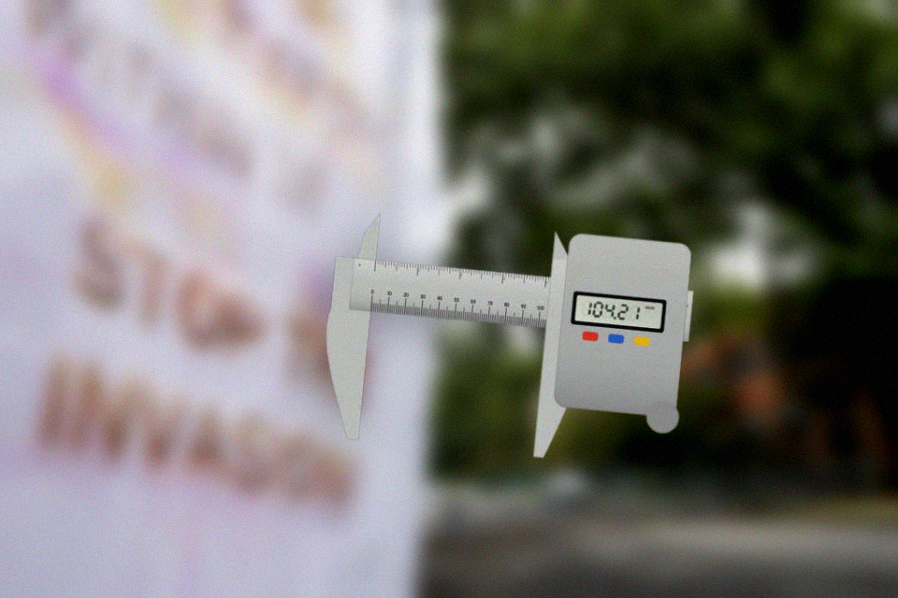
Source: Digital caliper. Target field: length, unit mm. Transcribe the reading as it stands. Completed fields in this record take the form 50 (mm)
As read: 104.21 (mm)
